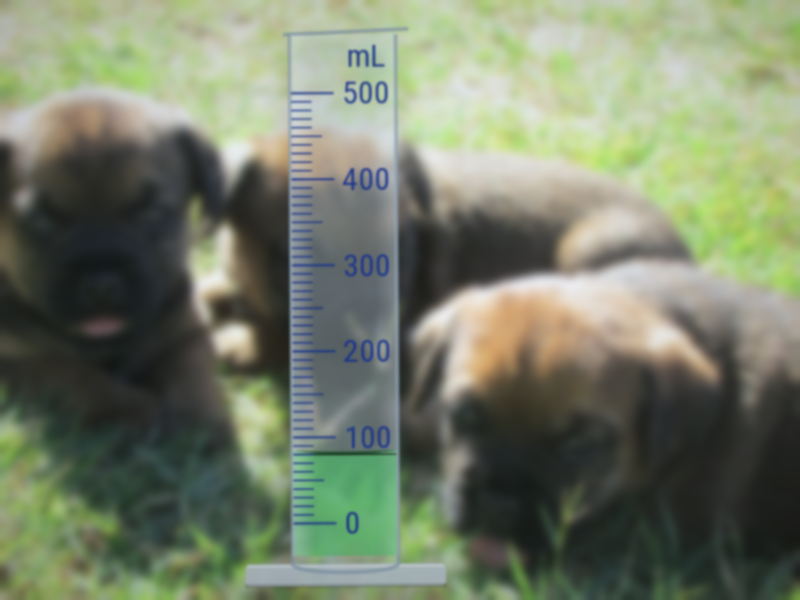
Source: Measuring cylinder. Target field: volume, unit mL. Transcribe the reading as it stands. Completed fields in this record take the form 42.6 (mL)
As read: 80 (mL)
